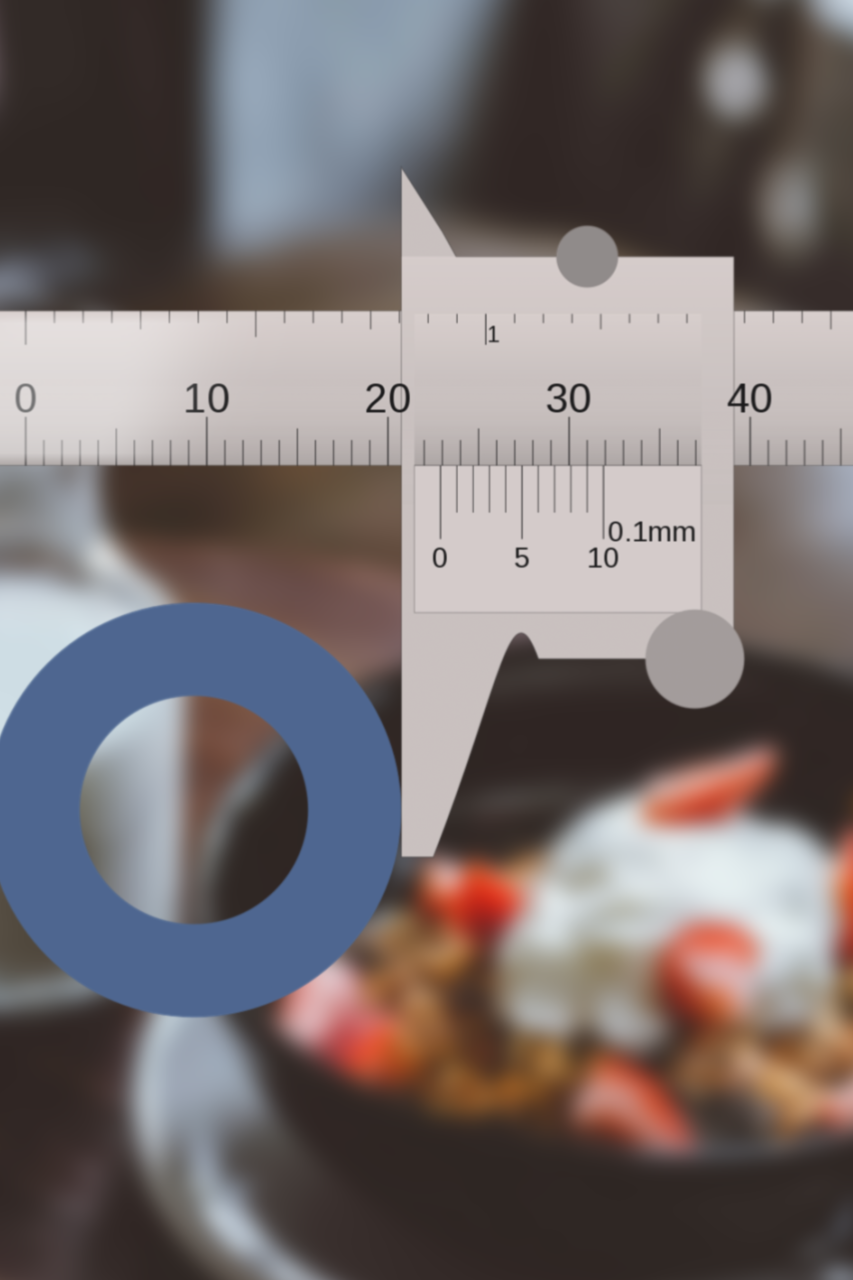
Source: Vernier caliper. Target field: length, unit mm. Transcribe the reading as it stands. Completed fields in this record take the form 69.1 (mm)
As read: 22.9 (mm)
